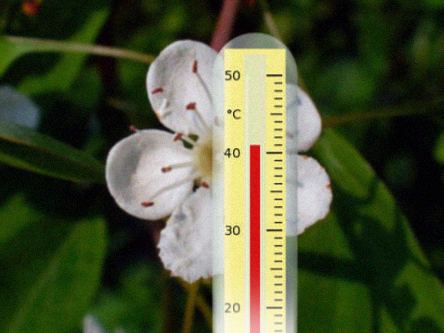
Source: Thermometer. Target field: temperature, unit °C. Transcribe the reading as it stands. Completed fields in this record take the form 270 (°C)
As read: 41 (°C)
